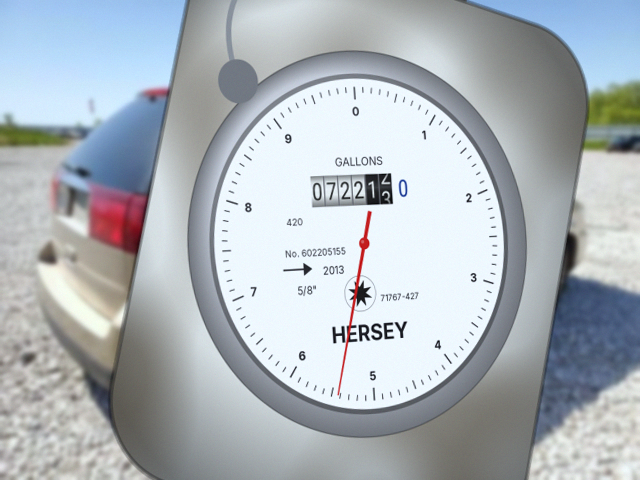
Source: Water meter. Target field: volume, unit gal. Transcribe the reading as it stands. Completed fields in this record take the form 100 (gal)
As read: 722125.4 (gal)
